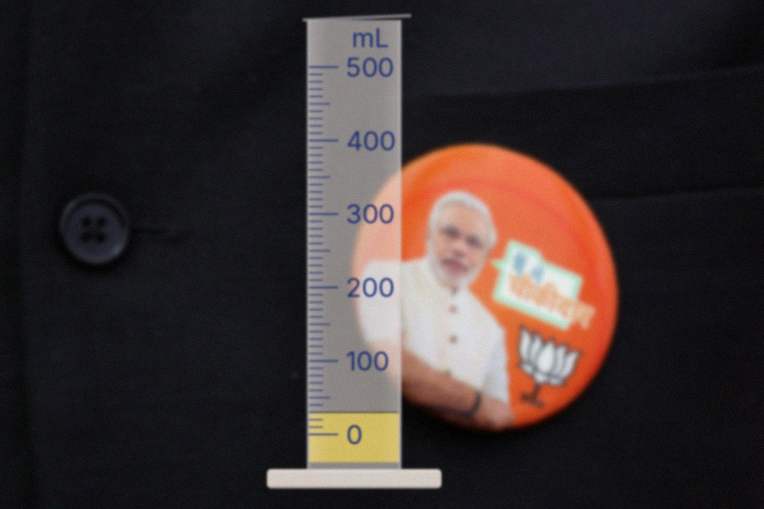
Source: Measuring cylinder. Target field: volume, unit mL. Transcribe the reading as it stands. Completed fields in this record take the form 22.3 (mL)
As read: 30 (mL)
